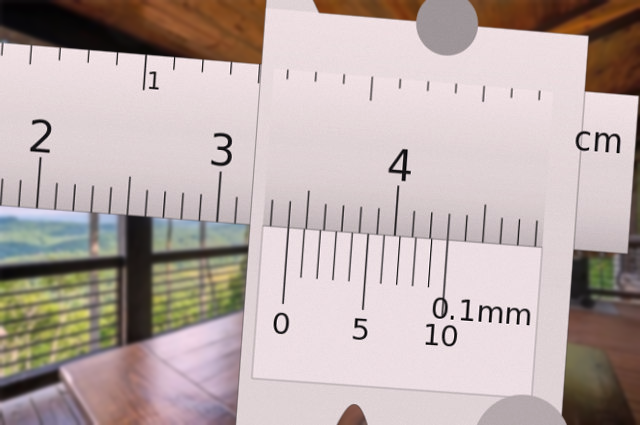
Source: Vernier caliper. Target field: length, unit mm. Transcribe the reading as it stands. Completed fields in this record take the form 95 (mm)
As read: 34.0 (mm)
